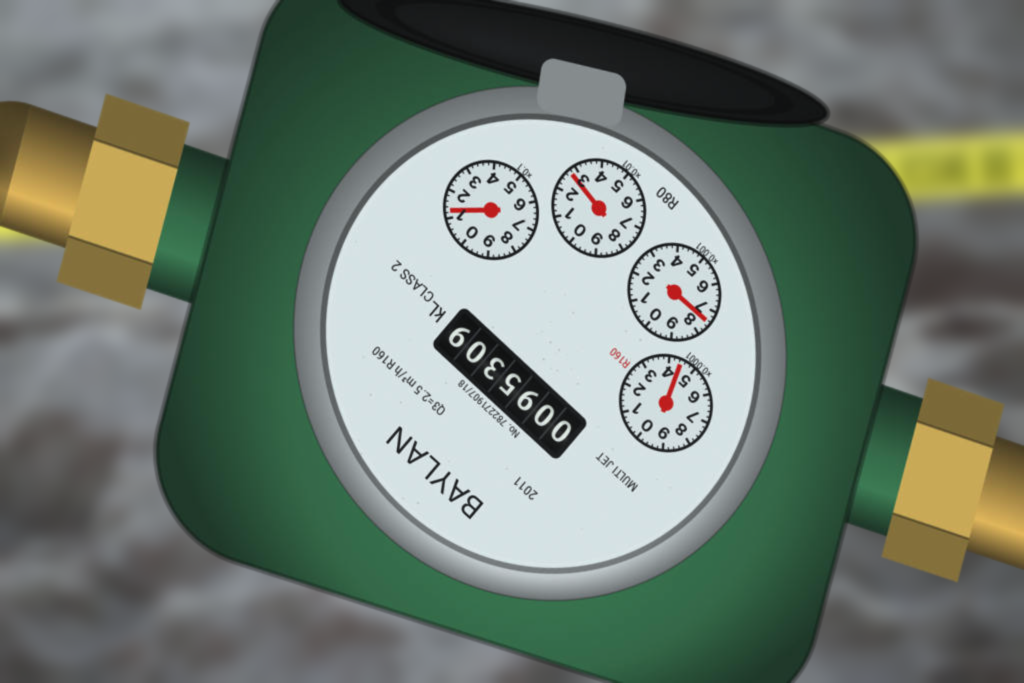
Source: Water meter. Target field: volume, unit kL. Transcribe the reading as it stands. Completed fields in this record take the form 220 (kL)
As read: 95309.1274 (kL)
